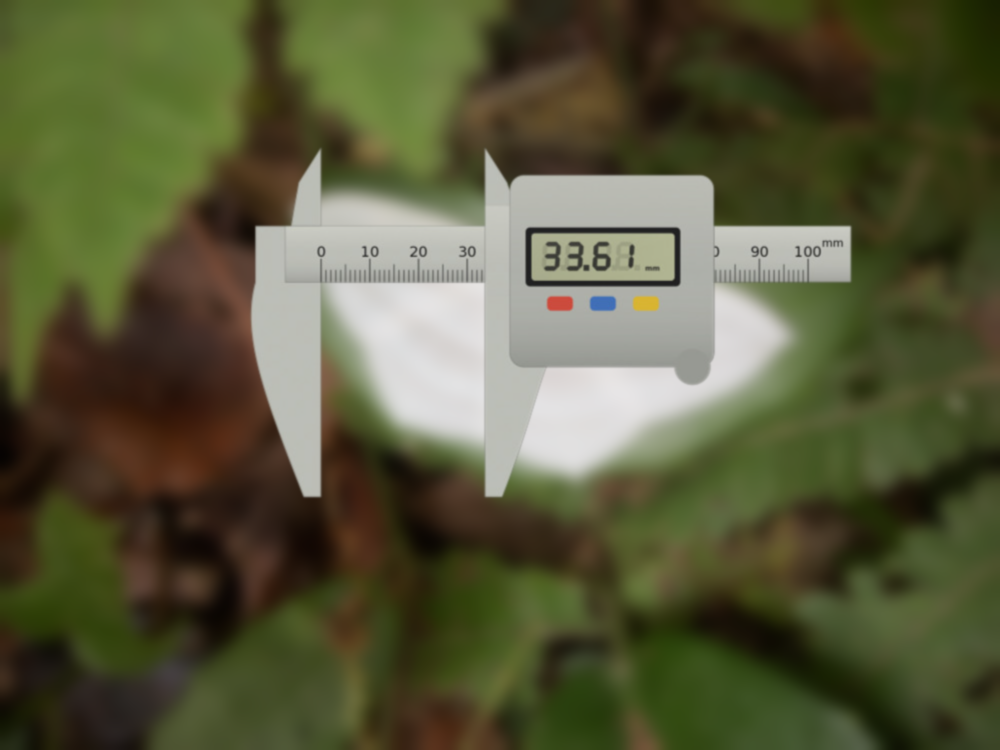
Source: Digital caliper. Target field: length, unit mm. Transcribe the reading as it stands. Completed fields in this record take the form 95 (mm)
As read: 33.61 (mm)
